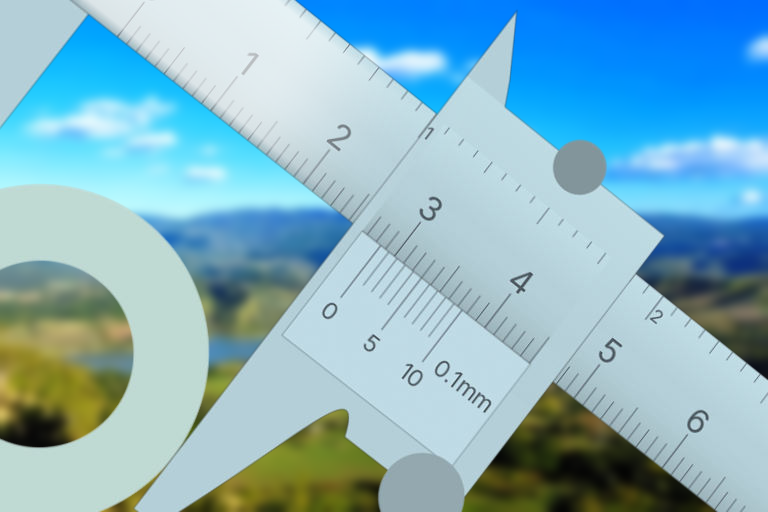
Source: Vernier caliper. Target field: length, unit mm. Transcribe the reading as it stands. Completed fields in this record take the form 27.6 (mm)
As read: 28.5 (mm)
